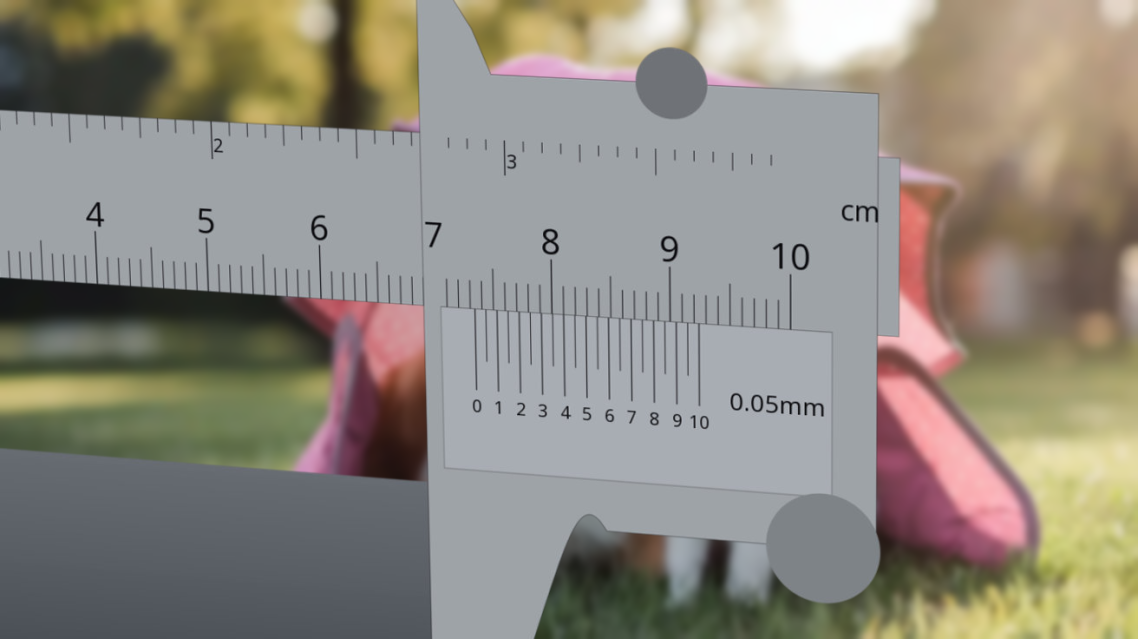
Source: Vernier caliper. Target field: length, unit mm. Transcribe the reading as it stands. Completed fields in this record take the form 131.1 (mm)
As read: 73.4 (mm)
